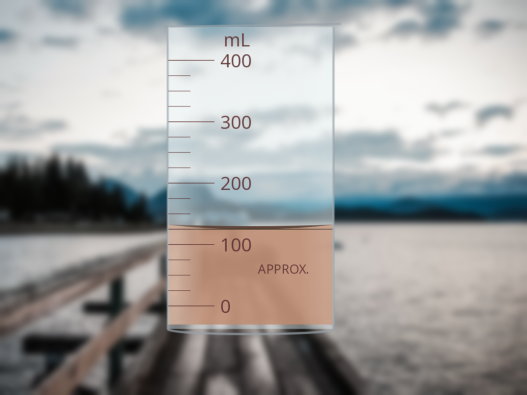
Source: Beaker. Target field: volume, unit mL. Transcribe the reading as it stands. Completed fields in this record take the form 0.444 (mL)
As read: 125 (mL)
